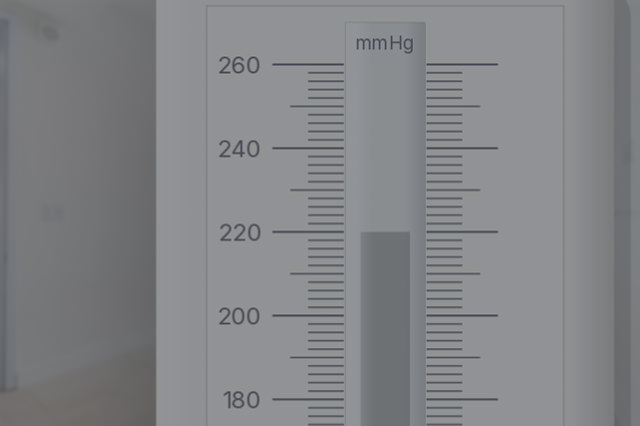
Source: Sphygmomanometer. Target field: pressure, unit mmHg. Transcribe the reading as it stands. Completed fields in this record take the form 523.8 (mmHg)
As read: 220 (mmHg)
